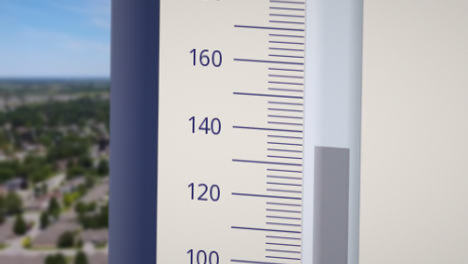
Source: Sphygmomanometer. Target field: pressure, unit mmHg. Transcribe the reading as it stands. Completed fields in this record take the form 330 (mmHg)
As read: 136 (mmHg)
